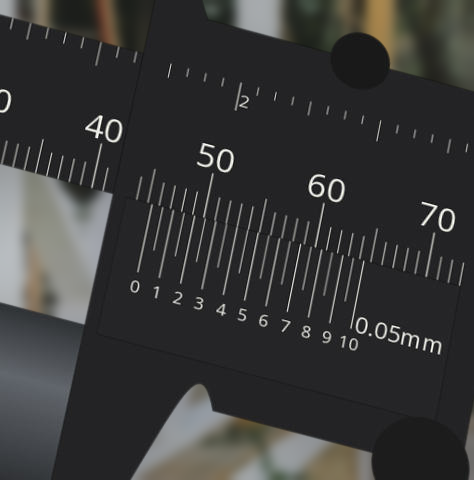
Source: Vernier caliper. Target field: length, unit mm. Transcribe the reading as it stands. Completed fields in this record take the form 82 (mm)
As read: 45.4 (mm)
